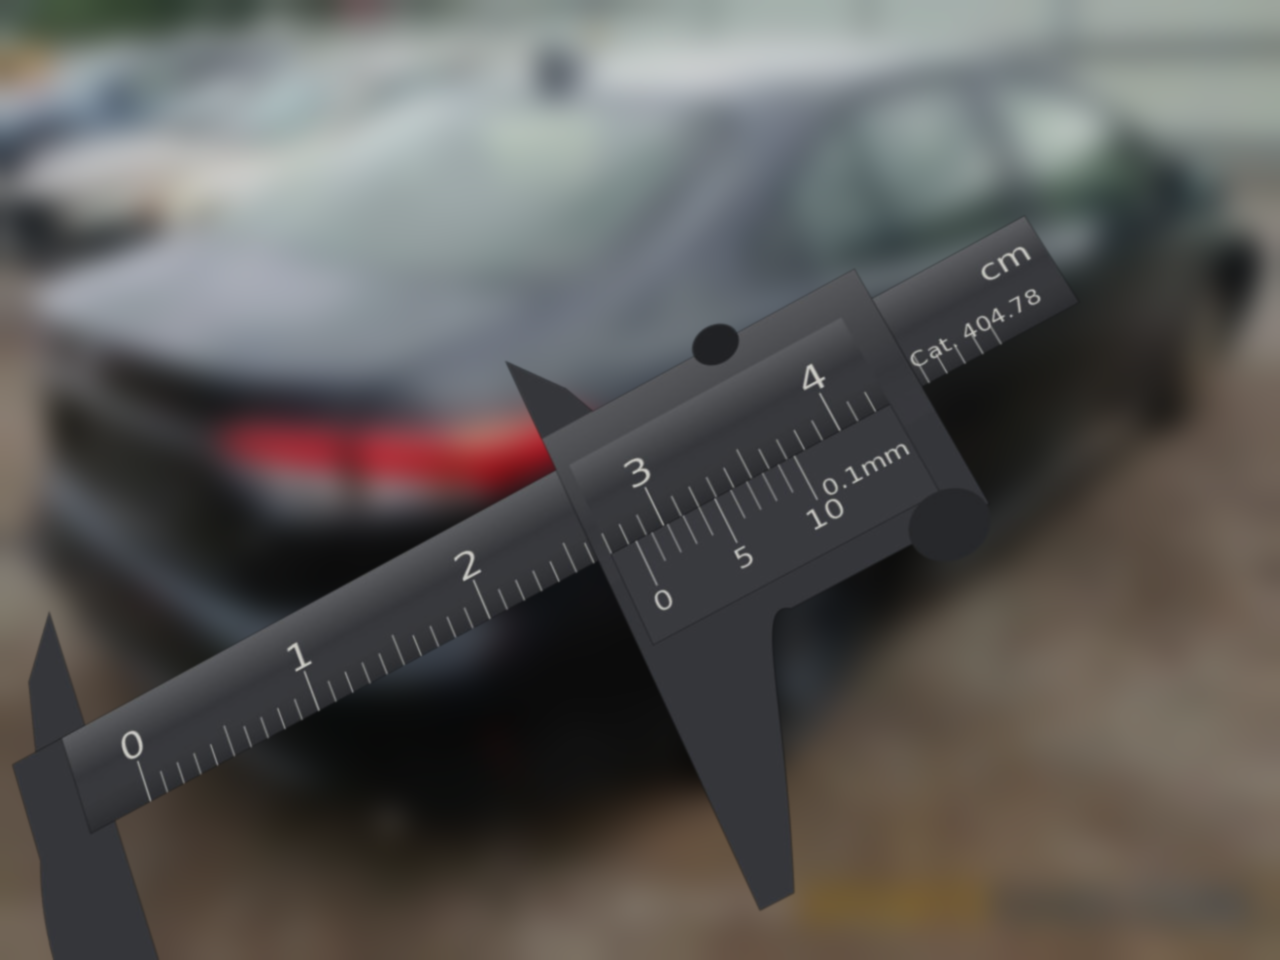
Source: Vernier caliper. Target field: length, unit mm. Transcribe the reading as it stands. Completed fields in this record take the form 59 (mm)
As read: 28.4 (mm)
